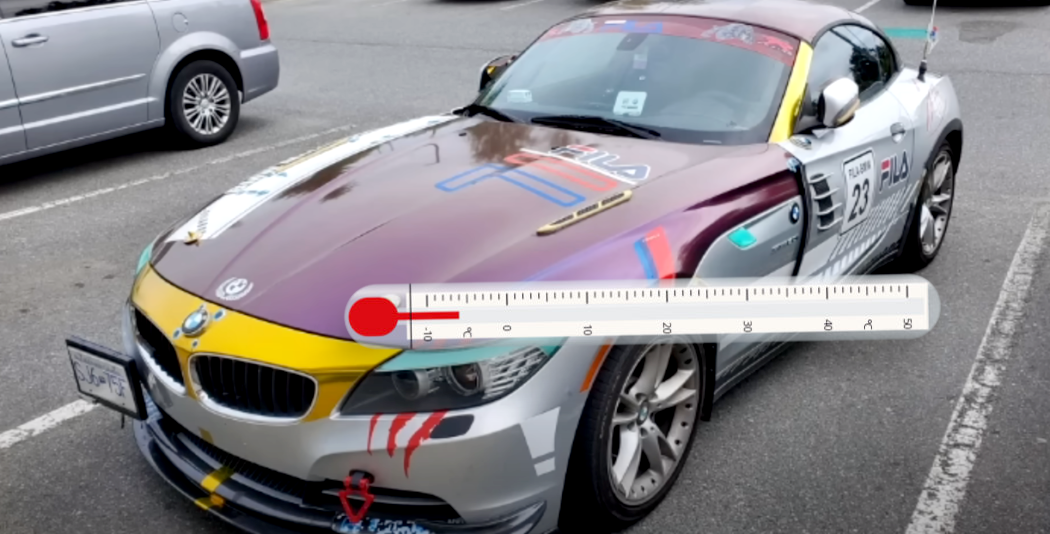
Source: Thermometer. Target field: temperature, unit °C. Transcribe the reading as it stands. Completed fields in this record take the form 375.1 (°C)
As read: -6 (°C)
